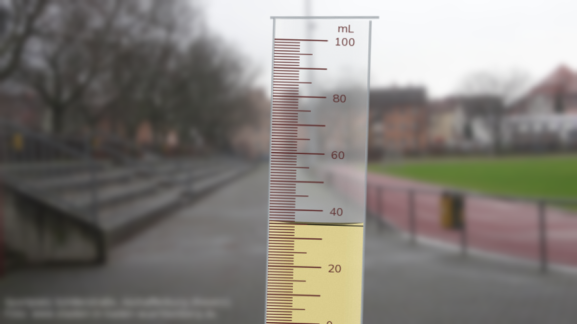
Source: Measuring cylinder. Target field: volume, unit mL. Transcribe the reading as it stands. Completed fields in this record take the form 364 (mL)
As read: 35 (mL)
